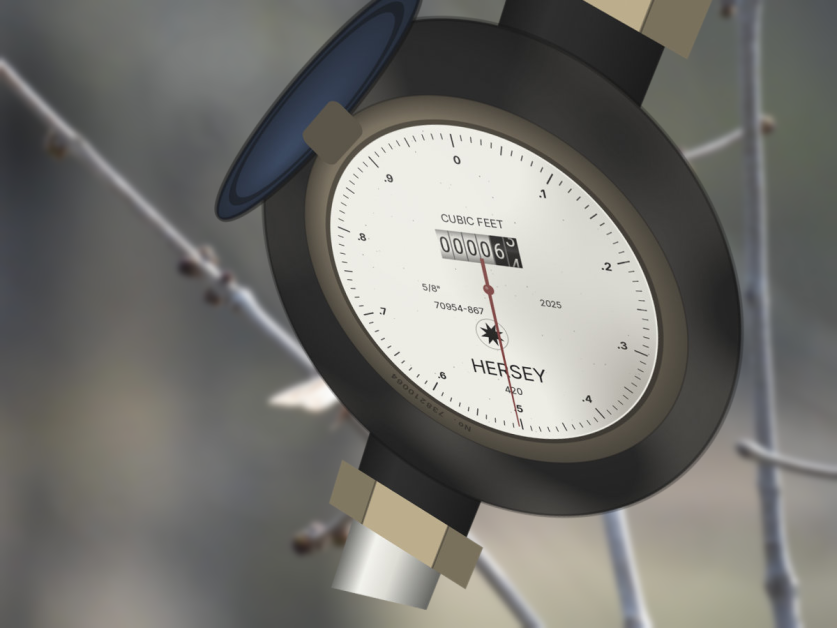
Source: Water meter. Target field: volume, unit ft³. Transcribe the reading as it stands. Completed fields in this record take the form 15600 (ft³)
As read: 63.50 (ft³)
